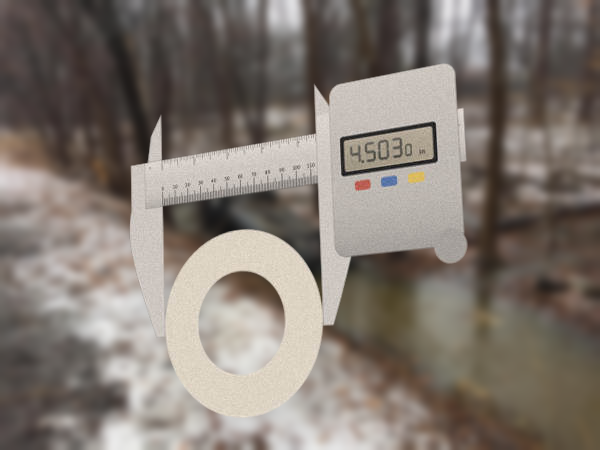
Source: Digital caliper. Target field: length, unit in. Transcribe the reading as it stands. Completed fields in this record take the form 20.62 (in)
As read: 4.5030 (in)
